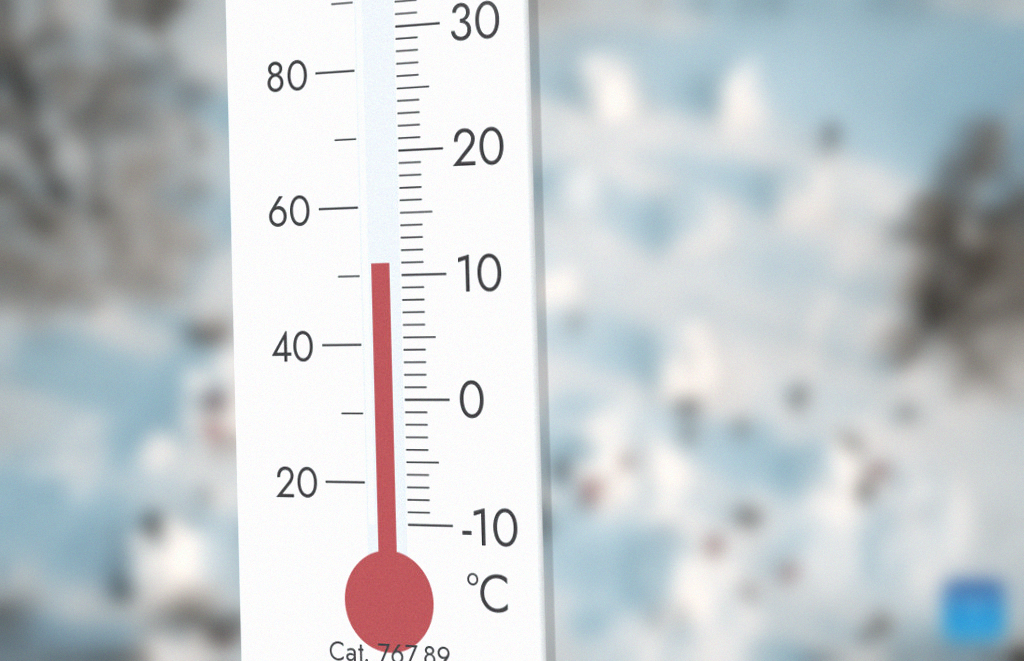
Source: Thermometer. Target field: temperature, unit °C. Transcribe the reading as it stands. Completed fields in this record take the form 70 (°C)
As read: 11 (°C)
